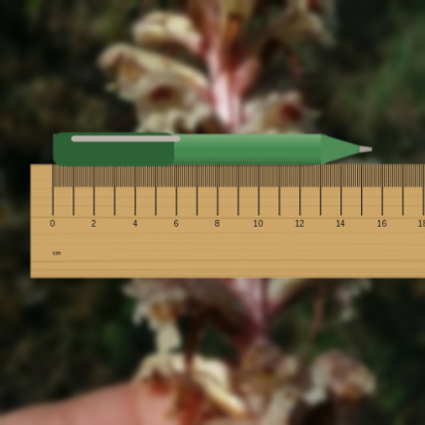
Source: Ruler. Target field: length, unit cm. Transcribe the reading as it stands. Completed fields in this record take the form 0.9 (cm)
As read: 15.5 (cm)
